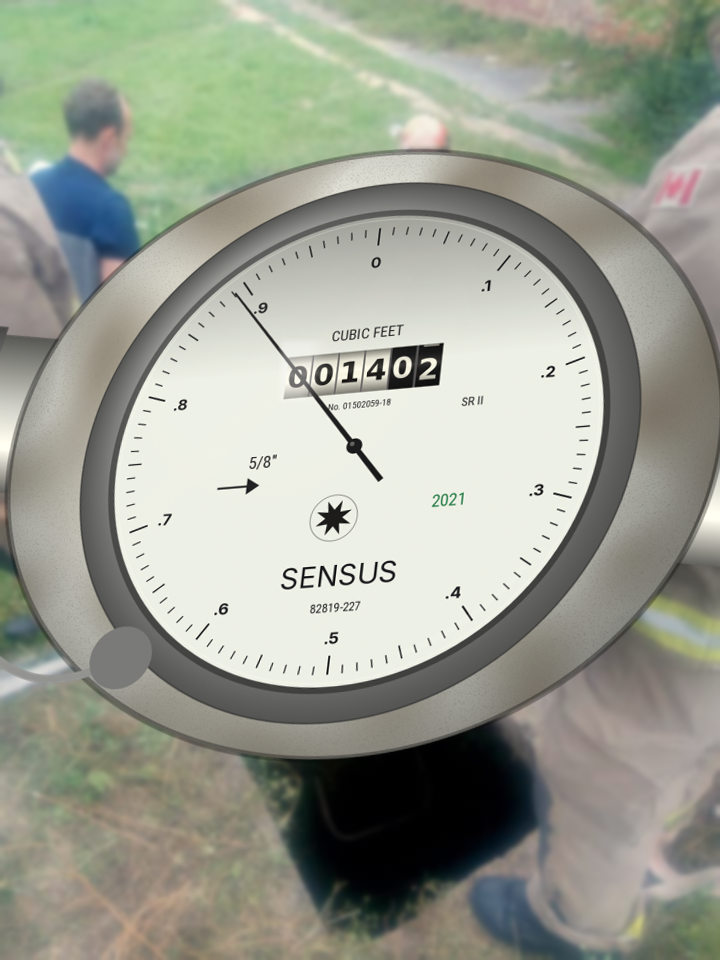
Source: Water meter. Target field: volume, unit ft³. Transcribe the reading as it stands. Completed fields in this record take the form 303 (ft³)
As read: 1401.89 (ft³)
